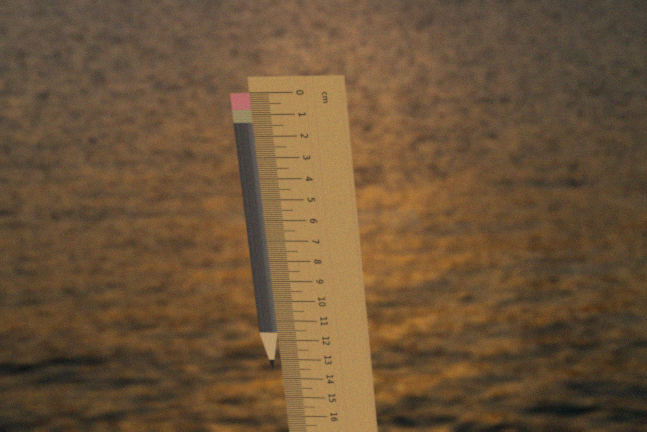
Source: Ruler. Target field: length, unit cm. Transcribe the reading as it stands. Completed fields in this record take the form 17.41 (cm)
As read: 13.5 (cm)
